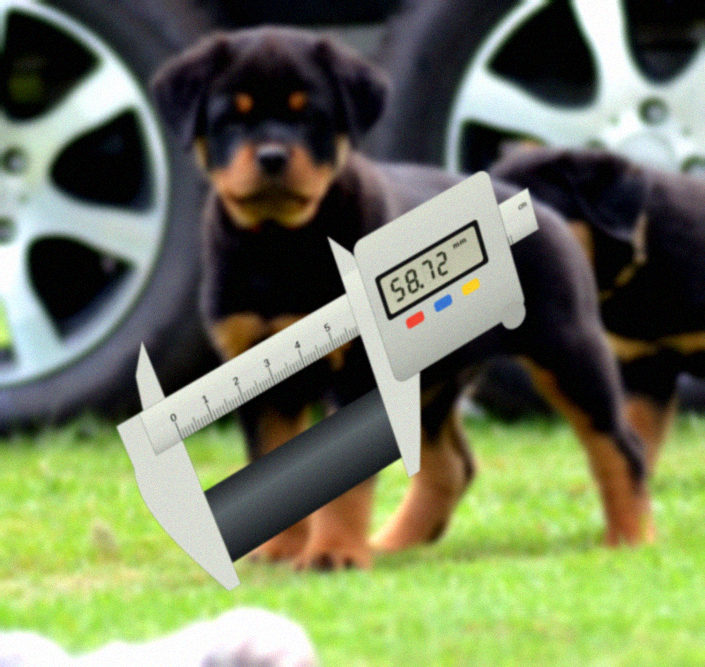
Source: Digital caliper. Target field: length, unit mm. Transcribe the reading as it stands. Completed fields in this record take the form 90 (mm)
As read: 58.72 (mm)
